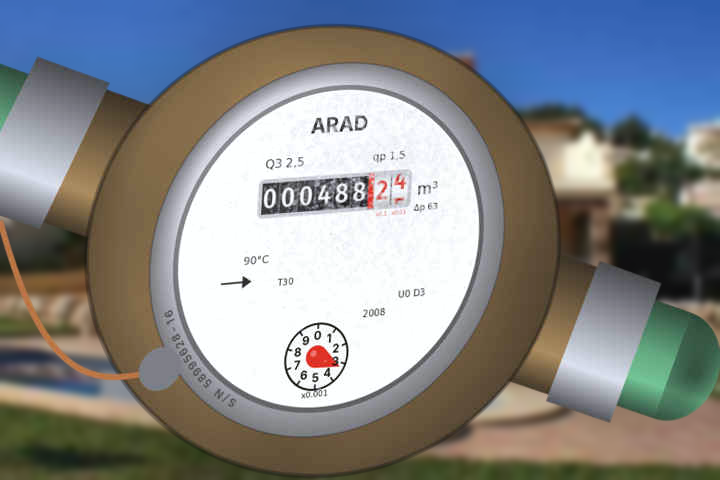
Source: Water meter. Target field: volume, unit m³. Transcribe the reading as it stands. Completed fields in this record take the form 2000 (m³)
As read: 488.243 (m³)
